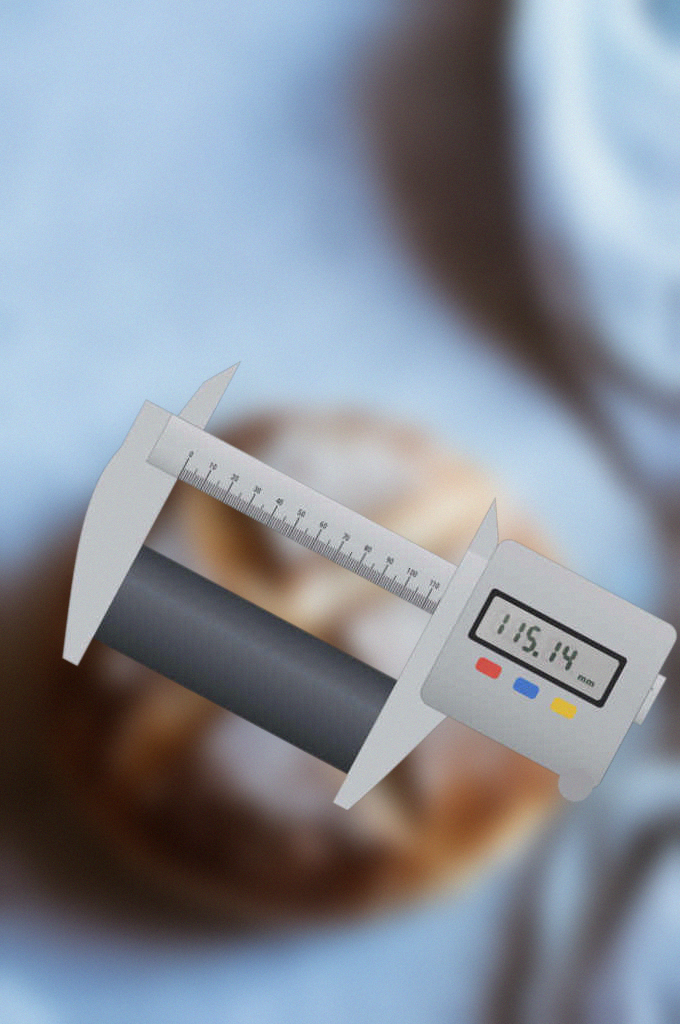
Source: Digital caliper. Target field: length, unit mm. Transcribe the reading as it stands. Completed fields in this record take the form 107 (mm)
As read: 115.14 (mm)
